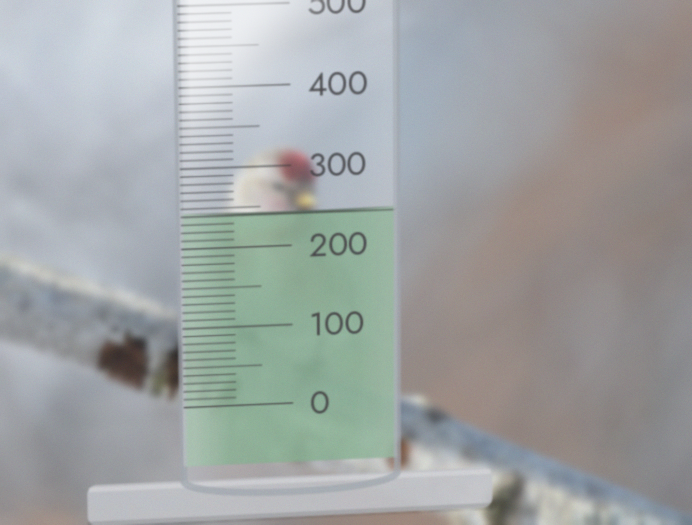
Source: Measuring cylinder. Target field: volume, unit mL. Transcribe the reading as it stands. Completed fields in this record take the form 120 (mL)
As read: 240 (mL)
